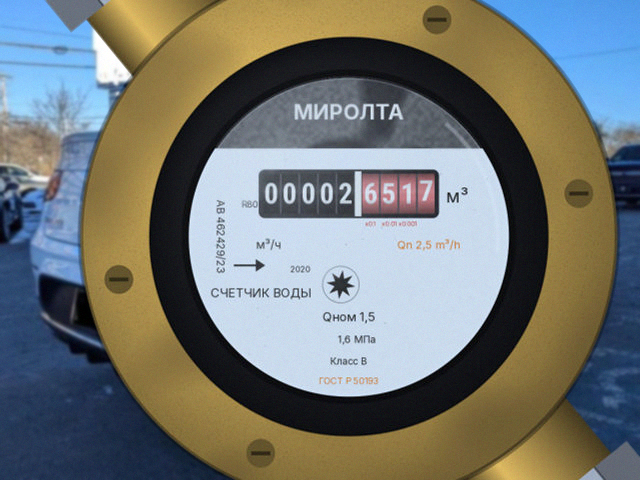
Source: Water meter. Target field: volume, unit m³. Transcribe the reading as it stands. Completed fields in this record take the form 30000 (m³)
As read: 2.6517 (m³)
